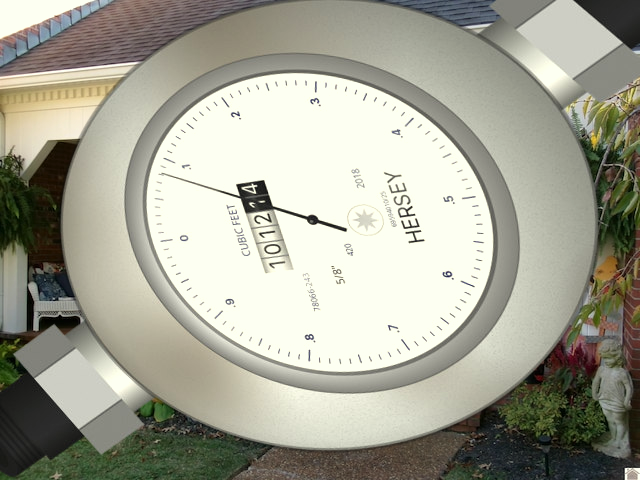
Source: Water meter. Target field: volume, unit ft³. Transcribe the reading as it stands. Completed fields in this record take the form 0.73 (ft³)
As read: 101214.08 (ft³)
